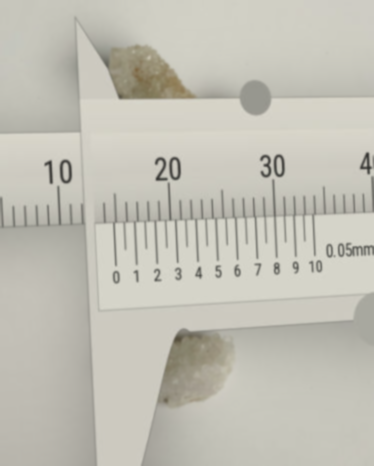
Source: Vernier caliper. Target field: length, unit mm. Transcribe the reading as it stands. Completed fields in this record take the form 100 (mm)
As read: 14.8 (mm)
